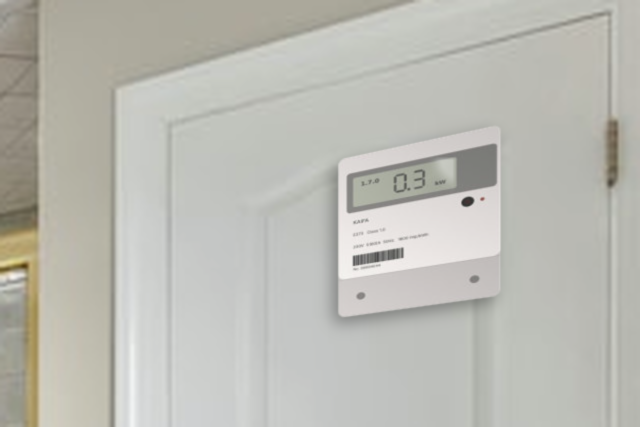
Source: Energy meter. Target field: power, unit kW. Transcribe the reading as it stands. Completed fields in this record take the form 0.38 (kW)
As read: 0.3 (kW)
